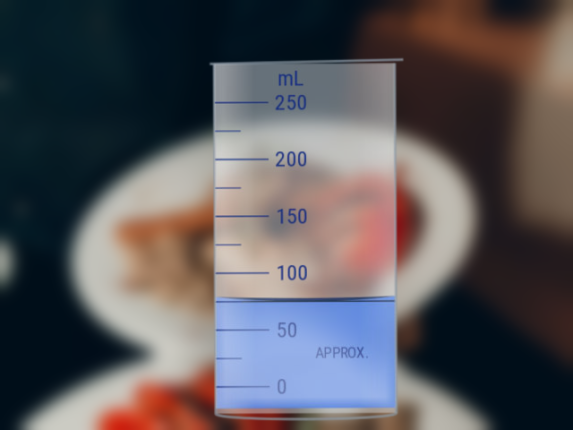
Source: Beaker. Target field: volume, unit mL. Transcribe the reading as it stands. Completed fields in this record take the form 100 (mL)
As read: 75 (mL)
